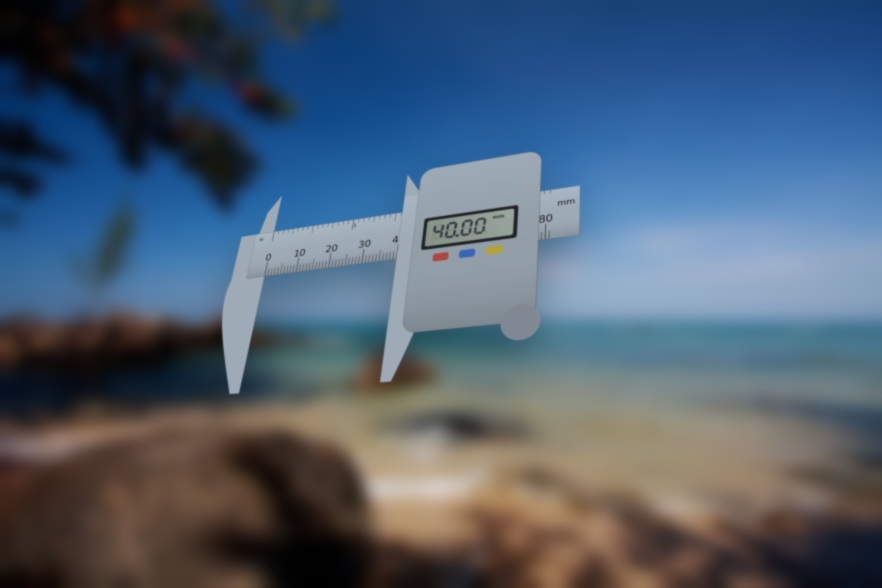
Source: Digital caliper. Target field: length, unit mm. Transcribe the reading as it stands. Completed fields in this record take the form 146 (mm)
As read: 40.00 (mm)
